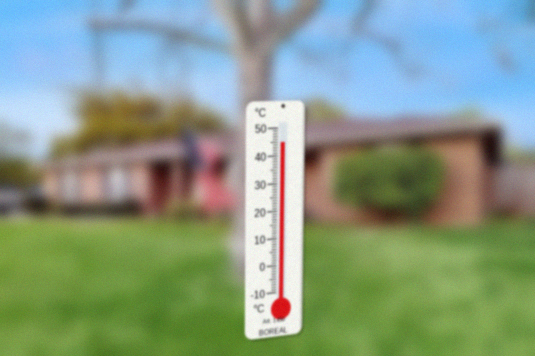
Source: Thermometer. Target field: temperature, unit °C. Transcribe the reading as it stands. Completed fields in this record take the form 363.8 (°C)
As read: 45 (°C)
